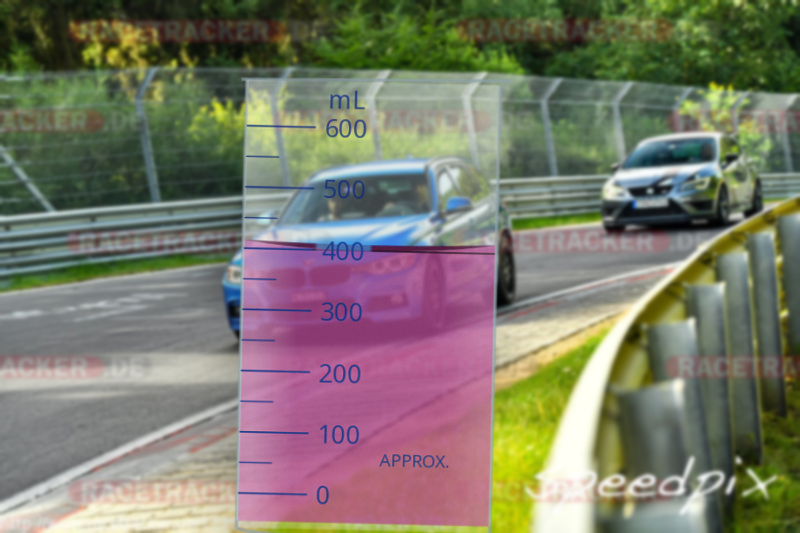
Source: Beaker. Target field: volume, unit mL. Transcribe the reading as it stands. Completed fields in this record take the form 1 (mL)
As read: 400 (mL)
